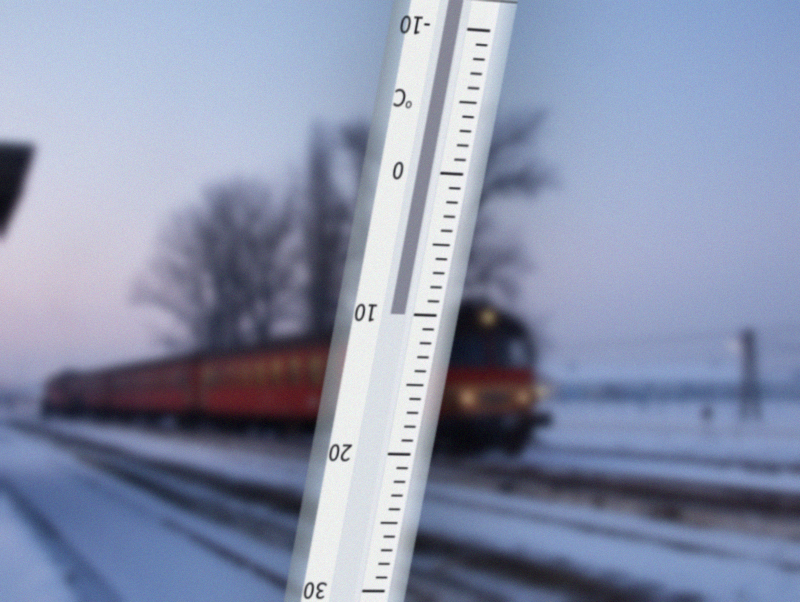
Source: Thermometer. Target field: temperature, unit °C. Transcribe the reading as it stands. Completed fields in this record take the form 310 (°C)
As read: 10 (°C)
